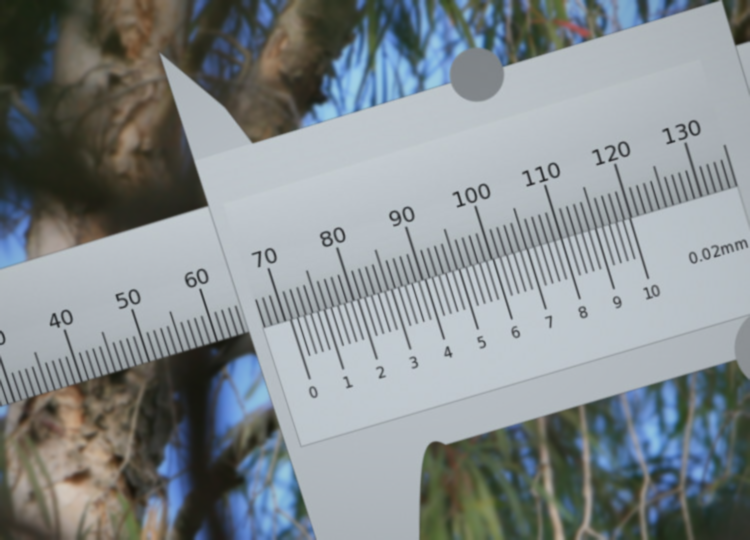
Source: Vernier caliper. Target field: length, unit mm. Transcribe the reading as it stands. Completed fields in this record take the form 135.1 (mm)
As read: 70.8 (mm)
